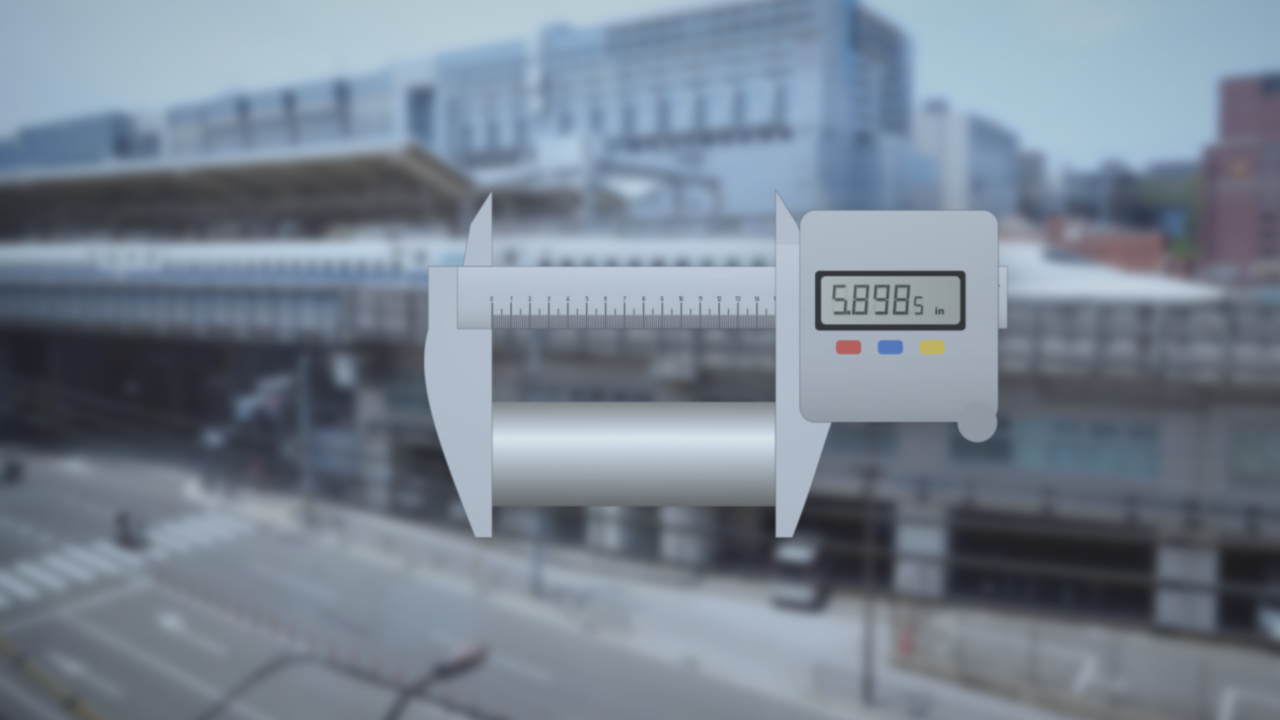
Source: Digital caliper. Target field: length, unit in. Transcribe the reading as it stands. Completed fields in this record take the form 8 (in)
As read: 5.8985 (in)
